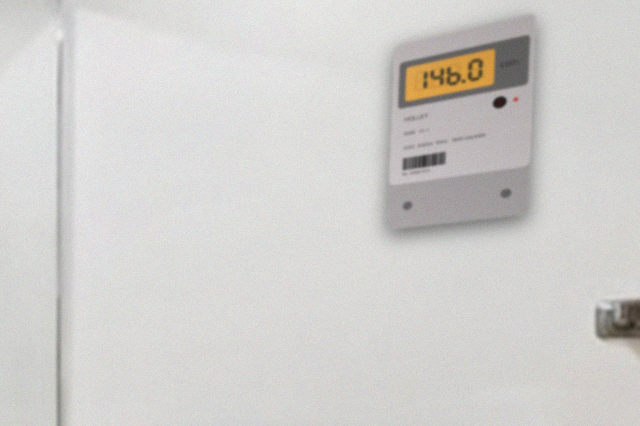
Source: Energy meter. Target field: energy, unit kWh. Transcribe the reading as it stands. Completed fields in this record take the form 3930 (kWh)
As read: 146.0 (kWh)
